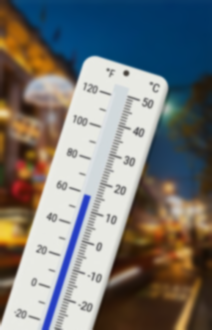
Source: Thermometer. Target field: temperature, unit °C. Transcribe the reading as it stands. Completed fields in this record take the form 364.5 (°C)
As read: 15 (°C)
